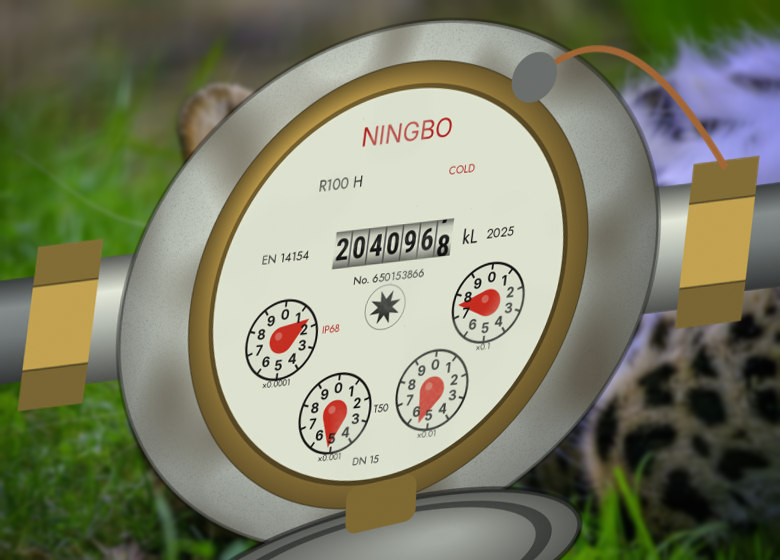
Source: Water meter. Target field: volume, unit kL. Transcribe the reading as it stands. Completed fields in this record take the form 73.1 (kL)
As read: 2040967.7551 (kL)
